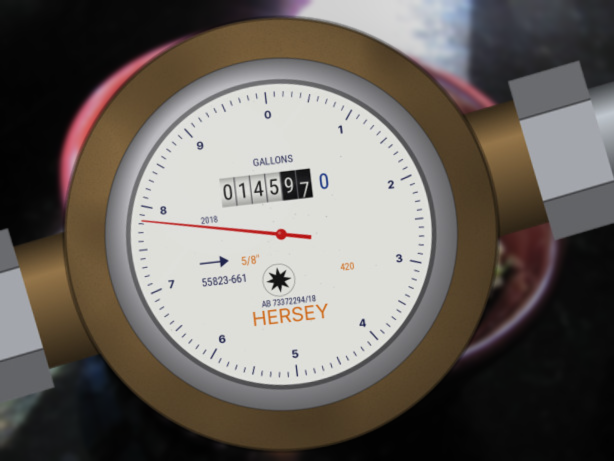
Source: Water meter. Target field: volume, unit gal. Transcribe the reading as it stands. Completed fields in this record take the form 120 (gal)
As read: 145967.8 (gal)
